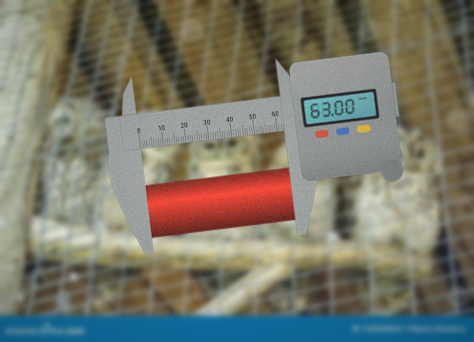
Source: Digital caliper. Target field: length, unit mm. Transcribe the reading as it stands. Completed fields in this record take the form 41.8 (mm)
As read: 63.00 (mm)
